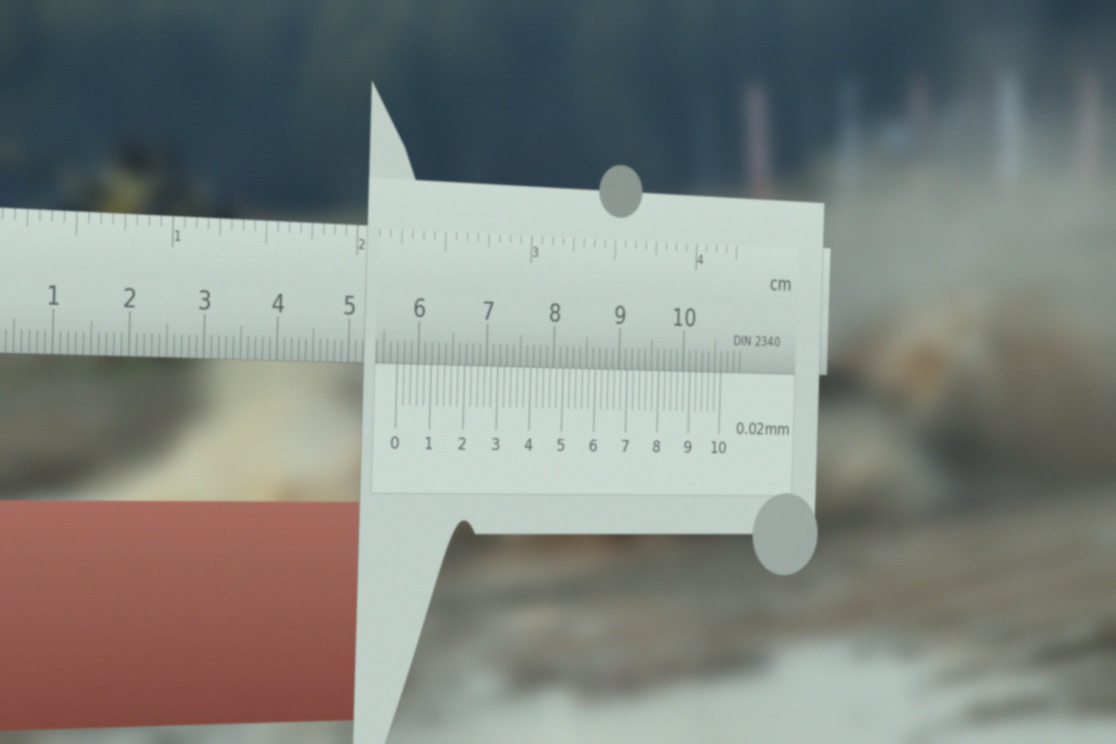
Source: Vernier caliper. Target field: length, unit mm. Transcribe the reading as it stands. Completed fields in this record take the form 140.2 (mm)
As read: 57.0 (mm)
